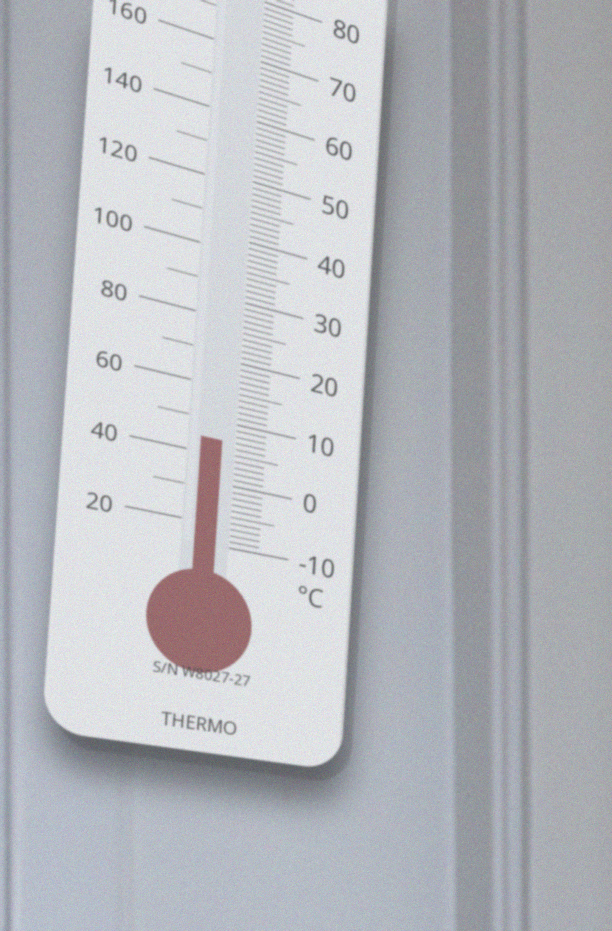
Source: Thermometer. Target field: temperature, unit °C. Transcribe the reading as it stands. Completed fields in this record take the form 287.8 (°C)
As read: 7 (°C)
